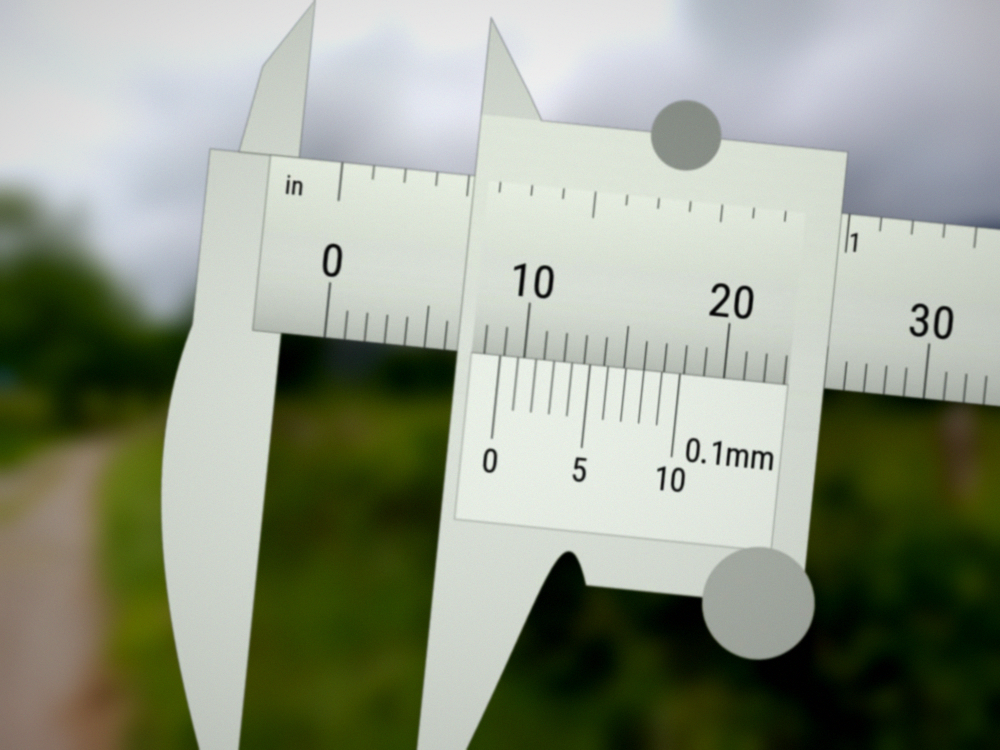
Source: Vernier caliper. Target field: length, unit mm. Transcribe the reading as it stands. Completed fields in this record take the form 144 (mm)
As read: 8.8 (mm)
